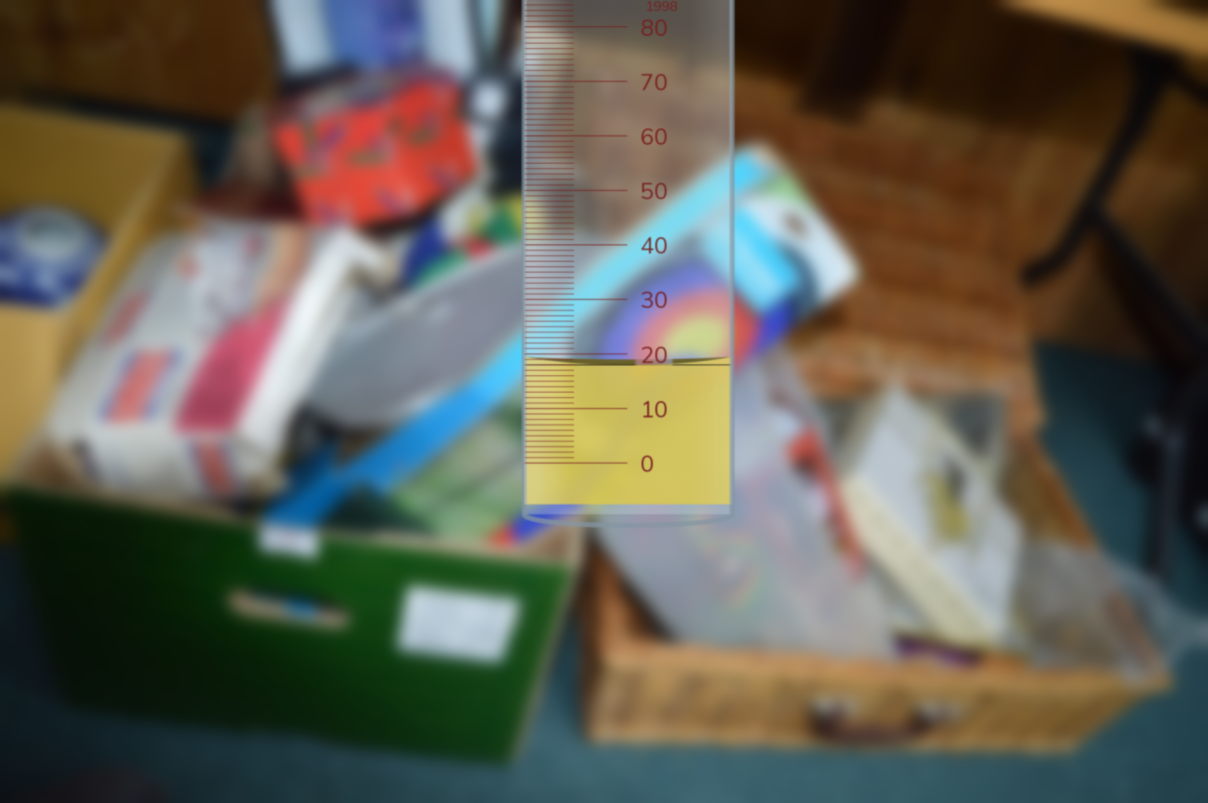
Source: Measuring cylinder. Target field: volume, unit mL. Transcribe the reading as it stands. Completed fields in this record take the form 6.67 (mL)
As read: 18 (mL)
